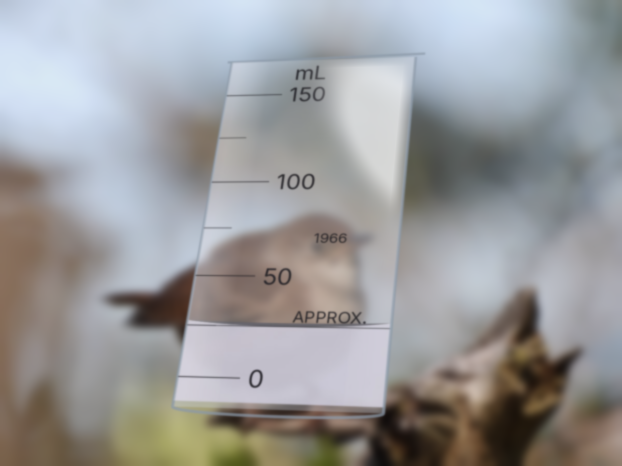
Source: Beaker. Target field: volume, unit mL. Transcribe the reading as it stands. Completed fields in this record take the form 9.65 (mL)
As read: 25 (mL)
